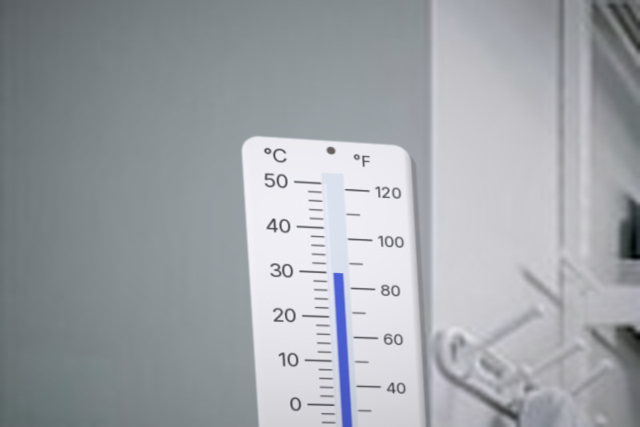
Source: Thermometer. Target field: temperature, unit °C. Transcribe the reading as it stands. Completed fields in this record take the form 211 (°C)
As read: 30 (°C)
